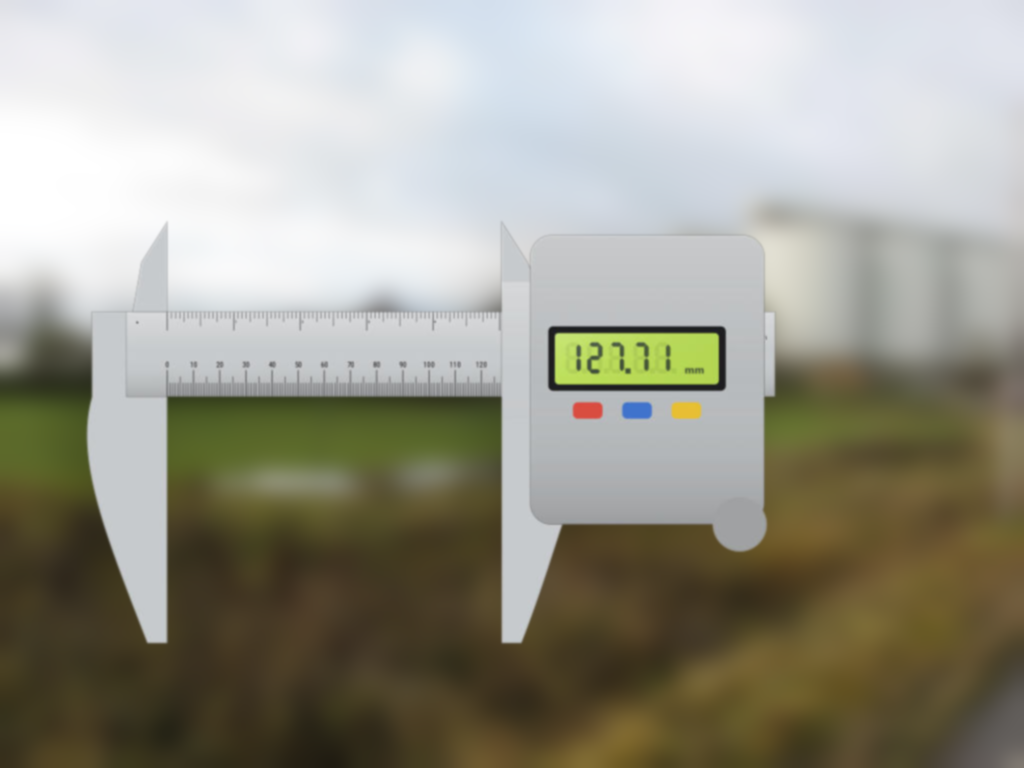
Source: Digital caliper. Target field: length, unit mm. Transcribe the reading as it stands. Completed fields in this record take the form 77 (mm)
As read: 127.71 (mm)
